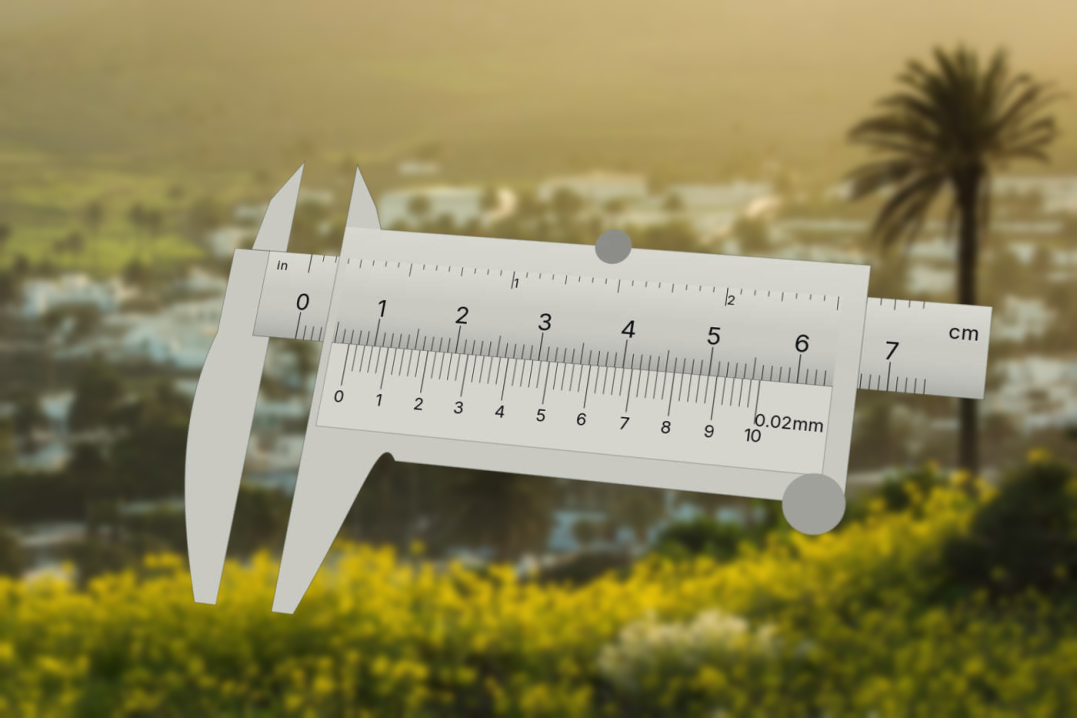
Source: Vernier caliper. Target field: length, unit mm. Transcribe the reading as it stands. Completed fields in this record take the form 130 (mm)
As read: 6.8 (mm)
